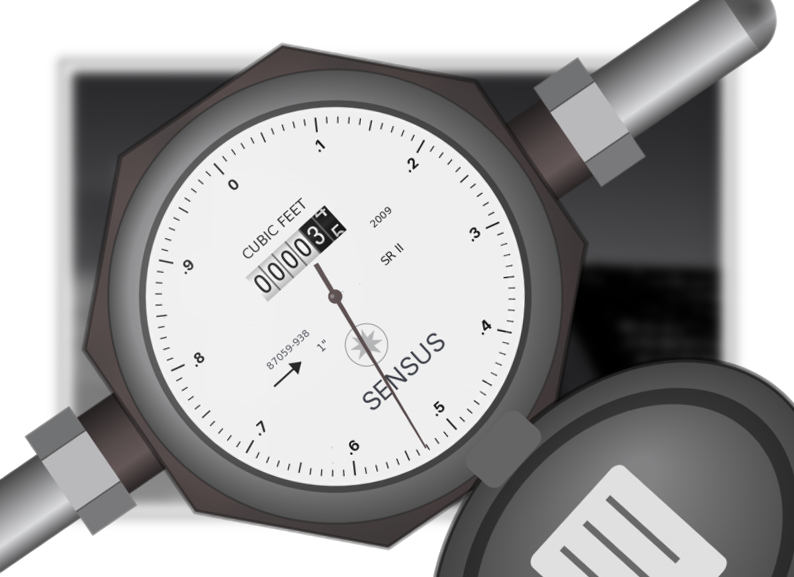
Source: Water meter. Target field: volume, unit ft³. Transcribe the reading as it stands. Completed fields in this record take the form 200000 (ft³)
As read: 34.53 (ft³)
